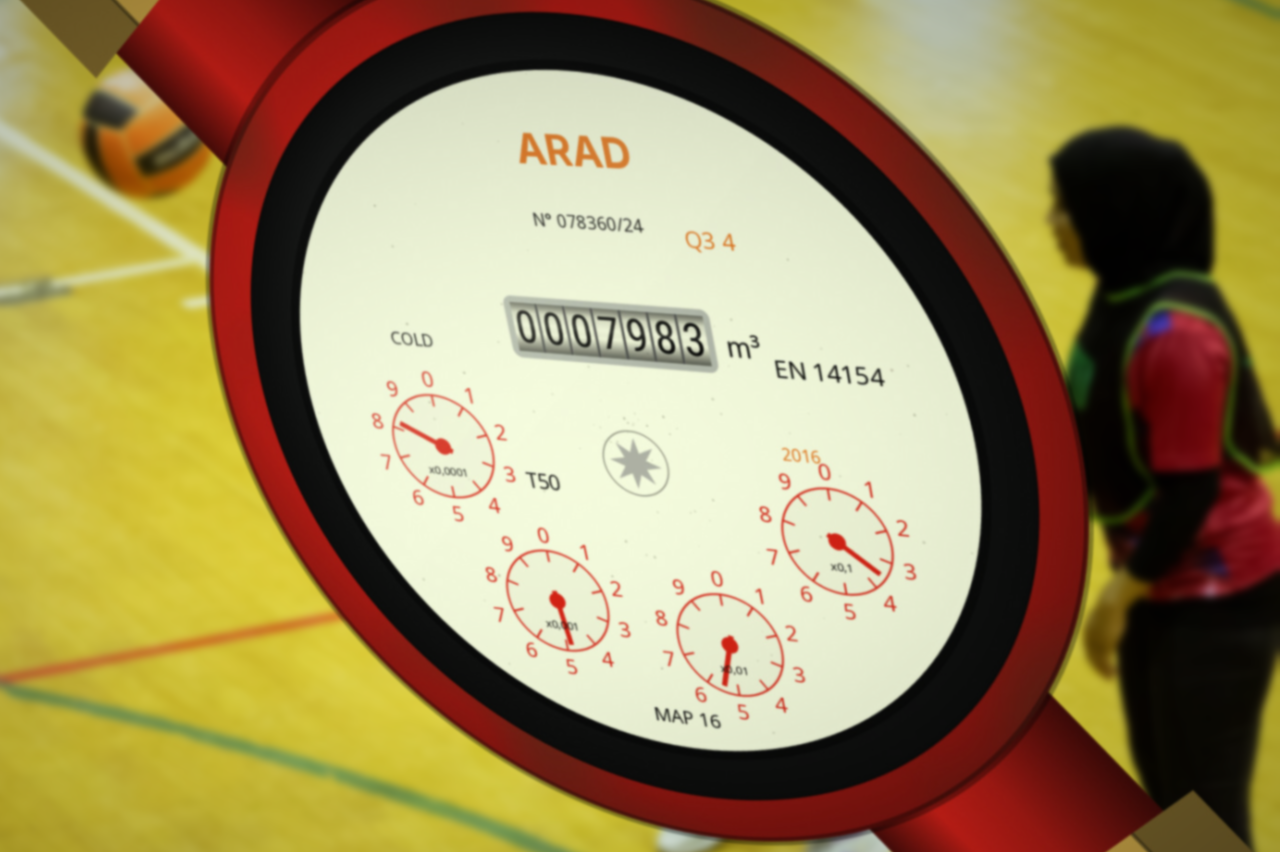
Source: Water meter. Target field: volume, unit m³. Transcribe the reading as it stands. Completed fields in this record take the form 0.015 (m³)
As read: 7983.3548 (m³)
